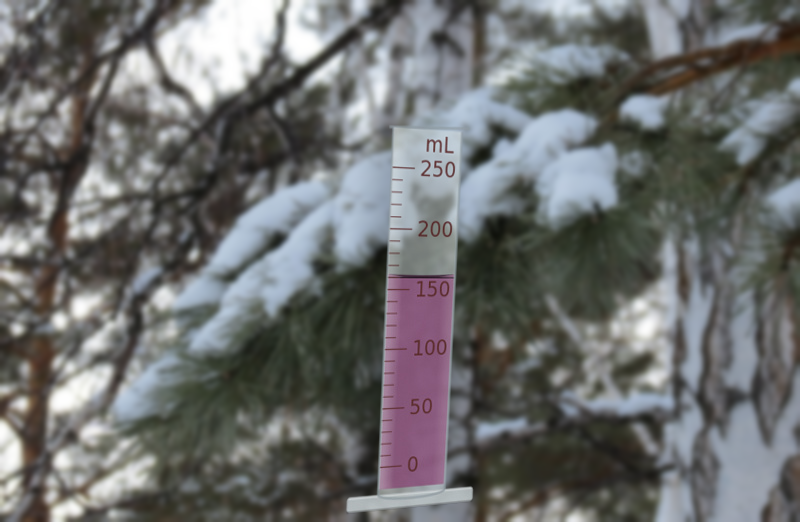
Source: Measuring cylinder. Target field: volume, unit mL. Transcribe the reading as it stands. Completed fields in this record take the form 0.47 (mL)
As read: 160 (mL)
